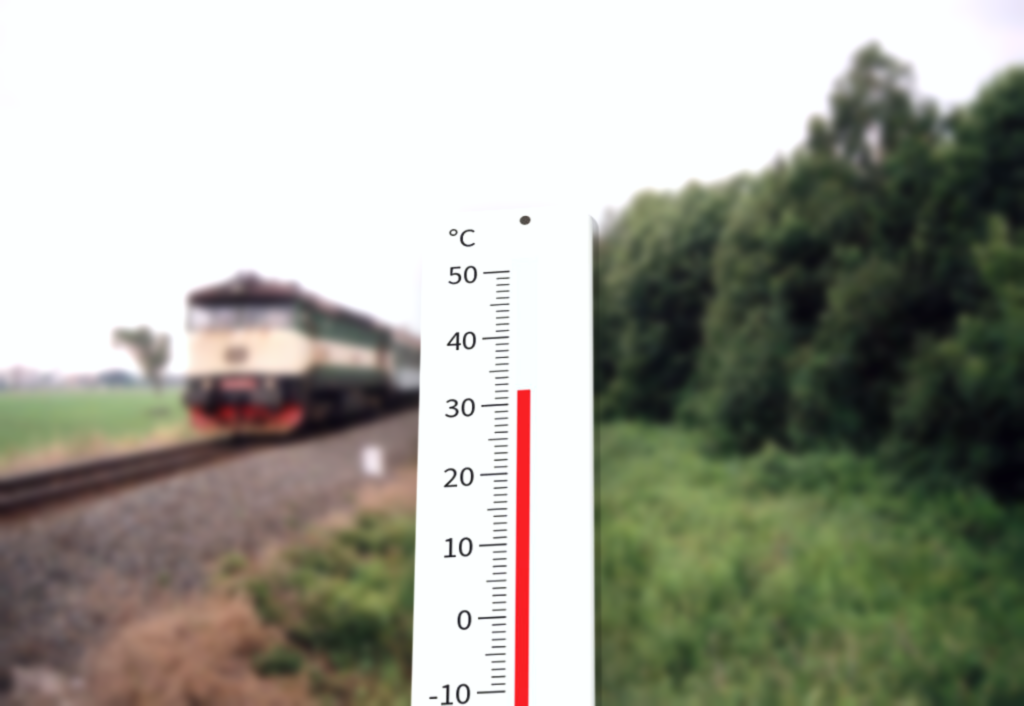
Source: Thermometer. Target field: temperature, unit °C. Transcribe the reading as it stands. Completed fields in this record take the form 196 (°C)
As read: 32 (°C)
